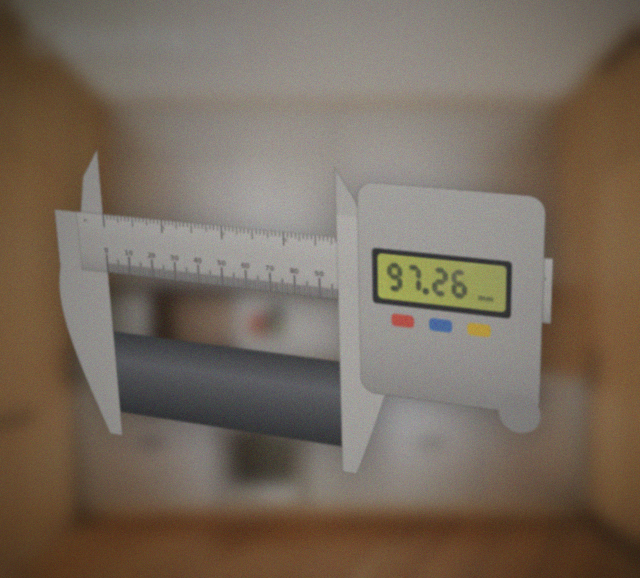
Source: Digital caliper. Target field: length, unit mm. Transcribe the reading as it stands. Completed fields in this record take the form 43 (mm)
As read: 97.26 (mm)
